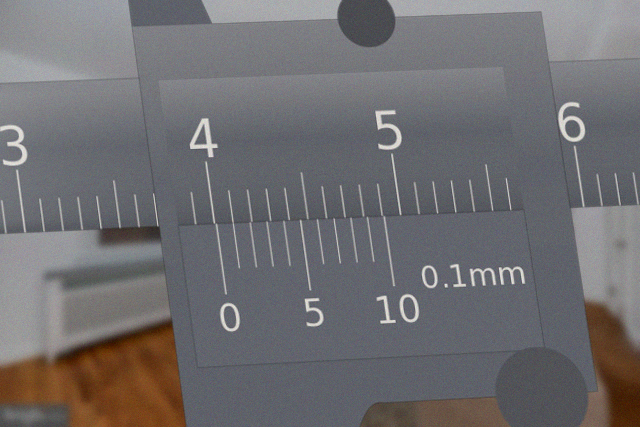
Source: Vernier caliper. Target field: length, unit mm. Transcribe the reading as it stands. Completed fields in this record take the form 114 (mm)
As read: 40.1 (mm)
